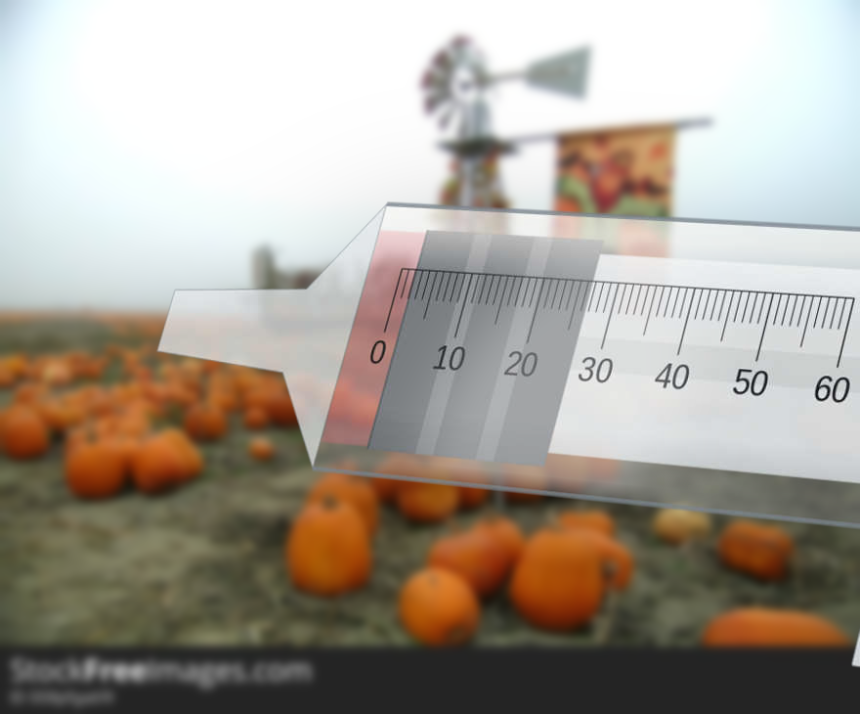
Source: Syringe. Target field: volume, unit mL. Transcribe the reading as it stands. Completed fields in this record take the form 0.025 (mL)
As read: 2 (mL)
